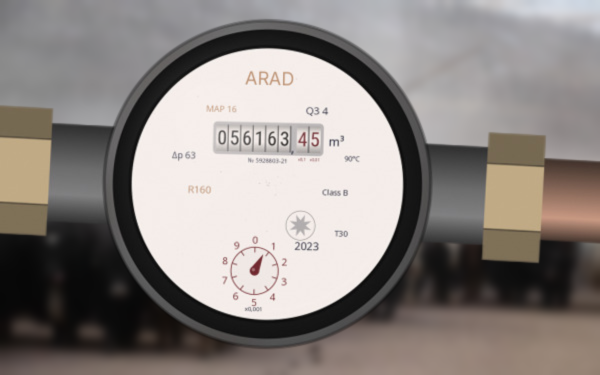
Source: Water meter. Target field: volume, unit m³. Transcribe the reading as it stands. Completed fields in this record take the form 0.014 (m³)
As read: 56163.450 (m³)
